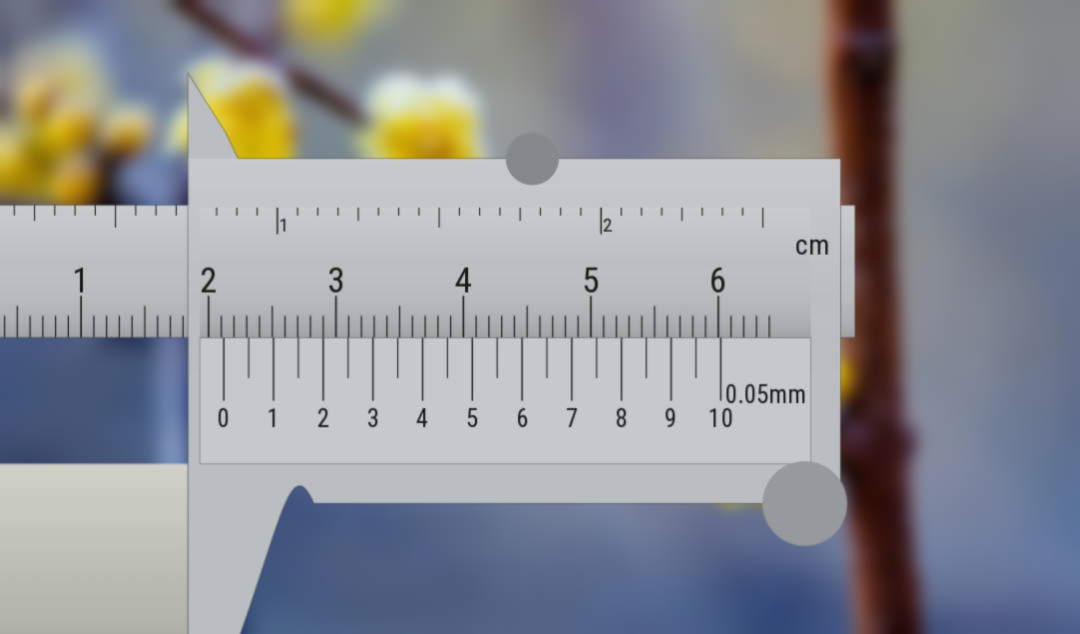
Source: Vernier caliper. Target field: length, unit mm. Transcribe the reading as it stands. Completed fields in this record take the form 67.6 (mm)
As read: 21.2 (mm)
